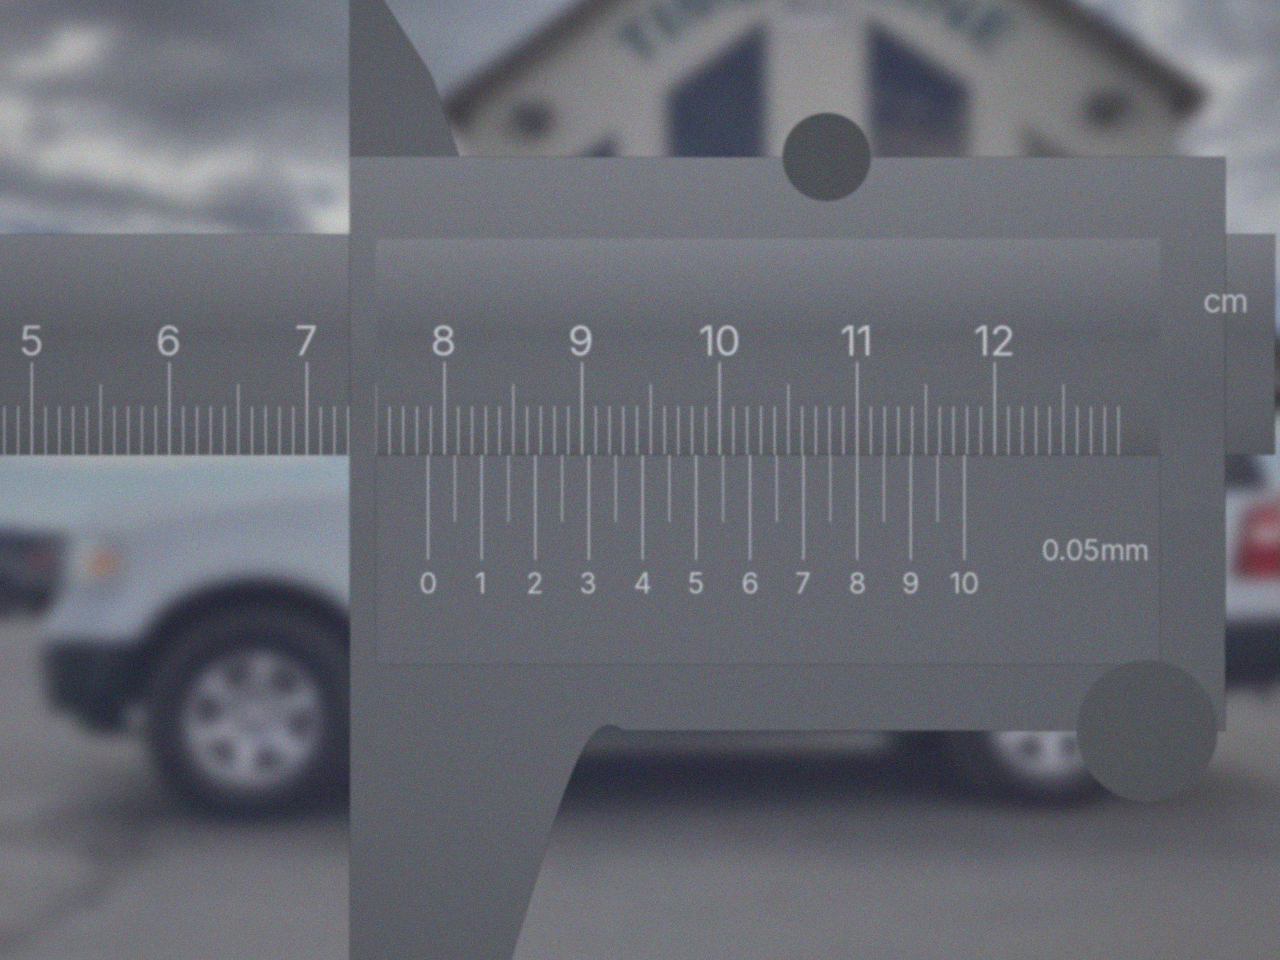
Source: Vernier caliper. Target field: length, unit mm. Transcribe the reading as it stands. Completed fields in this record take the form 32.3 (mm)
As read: 78.8 (mm)
